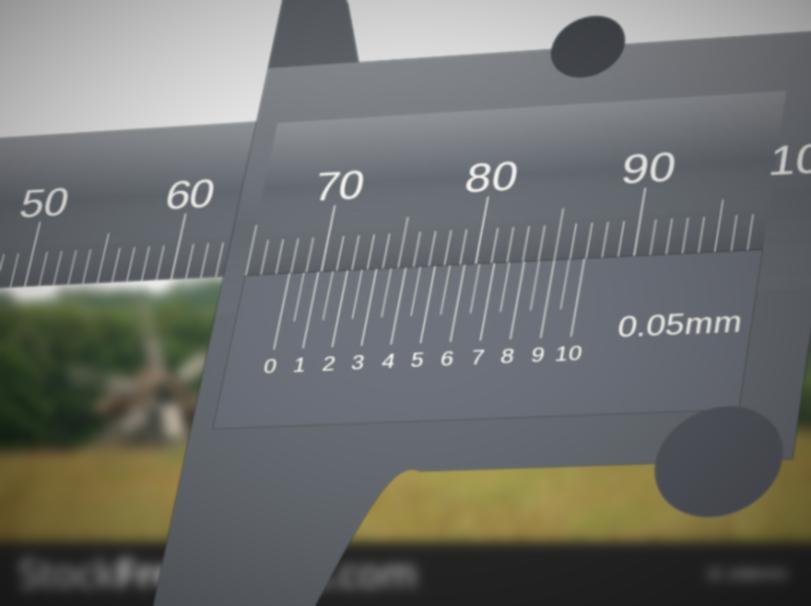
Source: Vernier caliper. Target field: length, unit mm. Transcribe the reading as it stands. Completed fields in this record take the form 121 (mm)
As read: 67.9 (mm)
